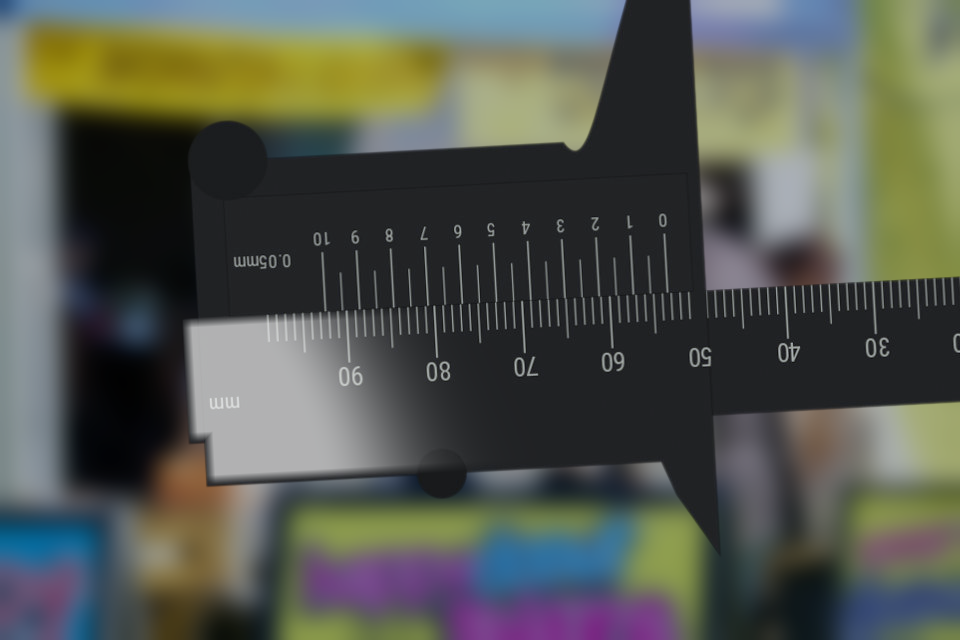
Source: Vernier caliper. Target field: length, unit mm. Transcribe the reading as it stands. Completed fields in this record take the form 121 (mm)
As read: 53.4 (mm)
